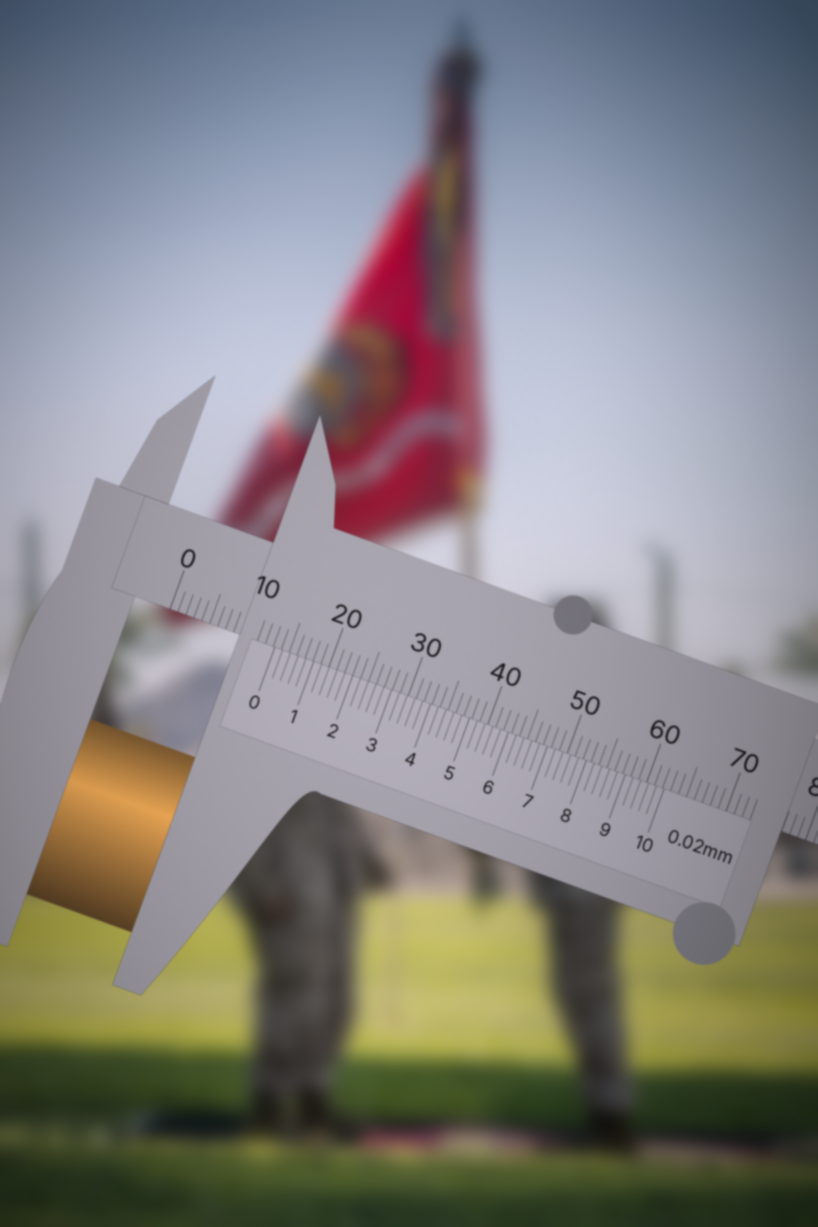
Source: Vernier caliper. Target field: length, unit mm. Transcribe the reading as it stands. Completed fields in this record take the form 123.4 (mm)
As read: 13.2 (mm)
